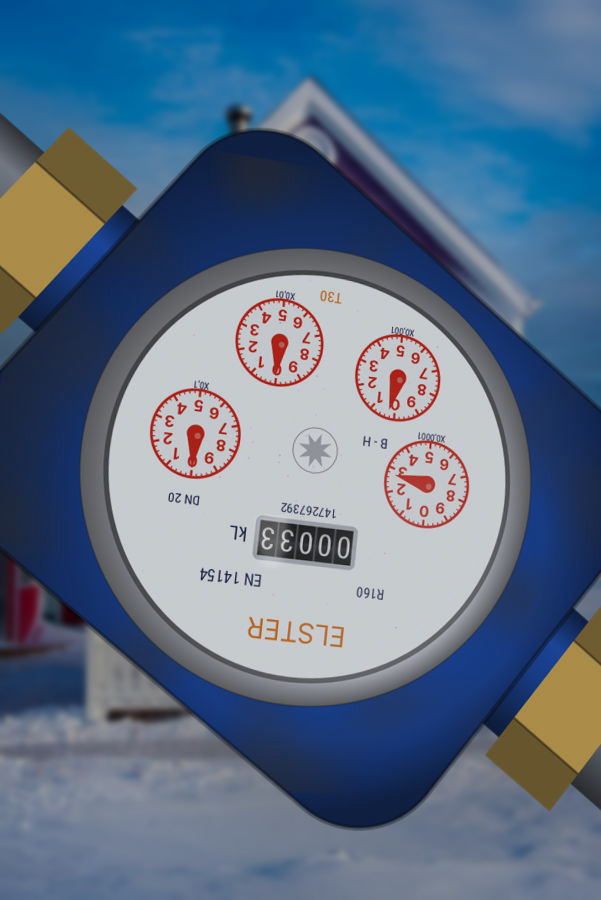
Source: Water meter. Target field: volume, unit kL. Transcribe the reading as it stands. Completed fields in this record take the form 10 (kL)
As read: 33.0002 (kL)
